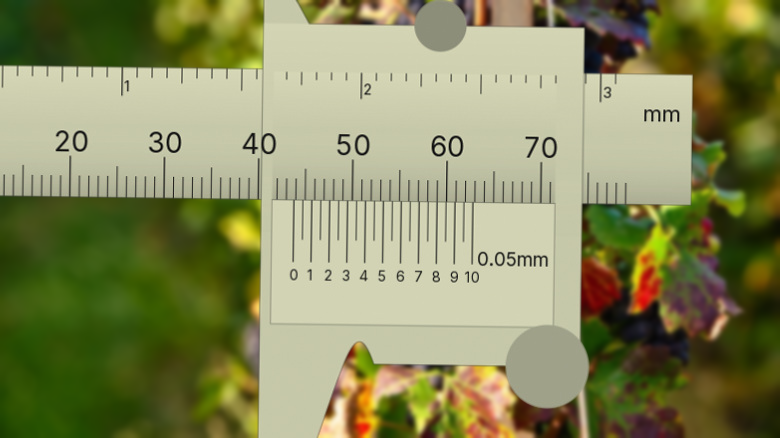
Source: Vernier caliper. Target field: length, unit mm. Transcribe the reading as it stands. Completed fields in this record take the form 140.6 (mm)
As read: 43.8 (mm)
